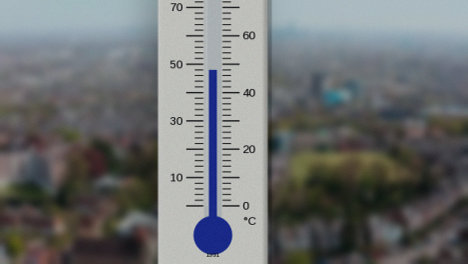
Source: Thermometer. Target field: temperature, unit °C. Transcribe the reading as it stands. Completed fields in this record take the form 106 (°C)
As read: 48 (°C)
